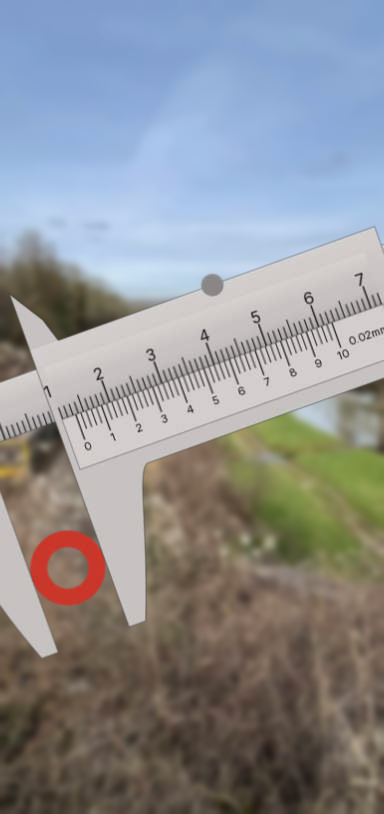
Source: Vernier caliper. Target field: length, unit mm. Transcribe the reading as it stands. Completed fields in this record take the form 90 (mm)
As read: 13.5 (mm)
